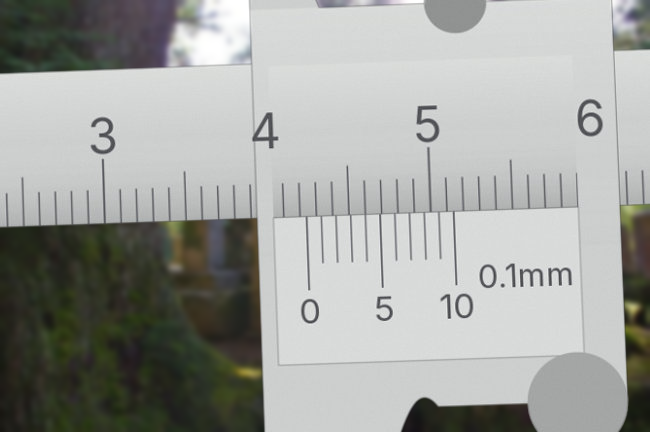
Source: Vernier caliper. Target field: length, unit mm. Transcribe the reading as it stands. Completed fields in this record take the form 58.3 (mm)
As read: 42.4 (mm)
